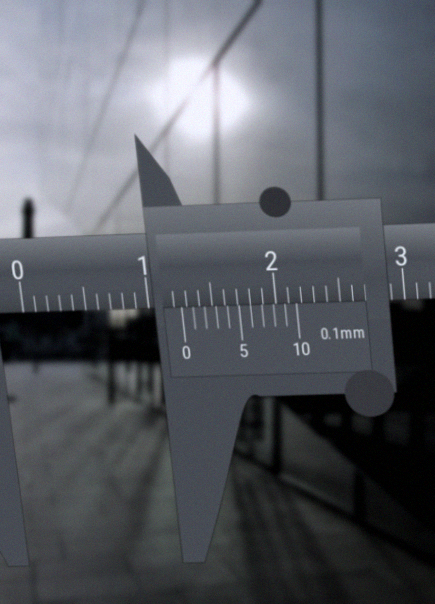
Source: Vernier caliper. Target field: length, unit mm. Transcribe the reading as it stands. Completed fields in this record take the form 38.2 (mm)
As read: 12.6 (mm)
